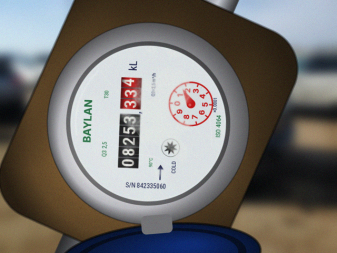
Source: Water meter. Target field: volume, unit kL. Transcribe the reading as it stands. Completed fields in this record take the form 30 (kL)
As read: 8253.3341 (kL)
